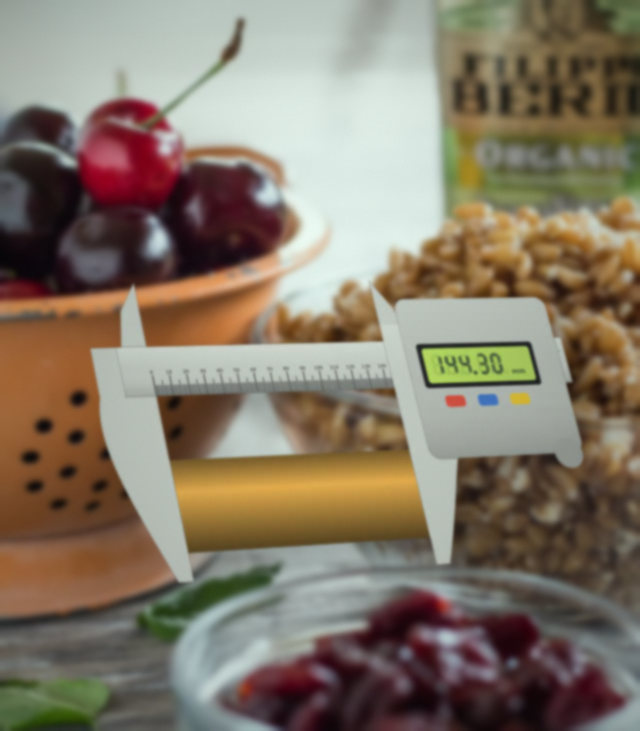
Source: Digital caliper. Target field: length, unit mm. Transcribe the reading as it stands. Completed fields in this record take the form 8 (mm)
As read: 144.30 (mm)
